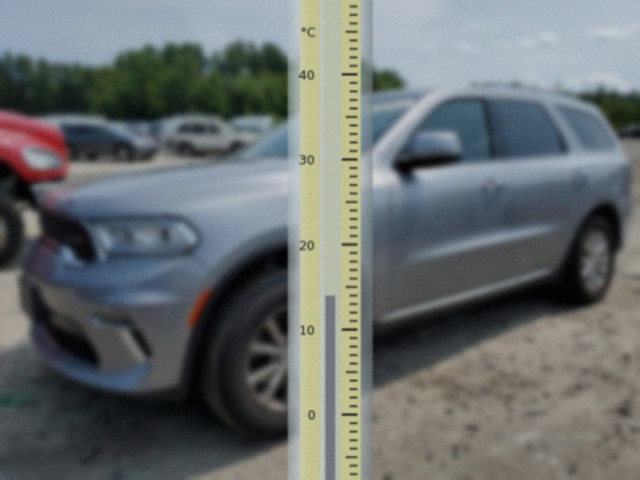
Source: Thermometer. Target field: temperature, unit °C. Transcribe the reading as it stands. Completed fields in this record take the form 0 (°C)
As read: 14 (°C)
